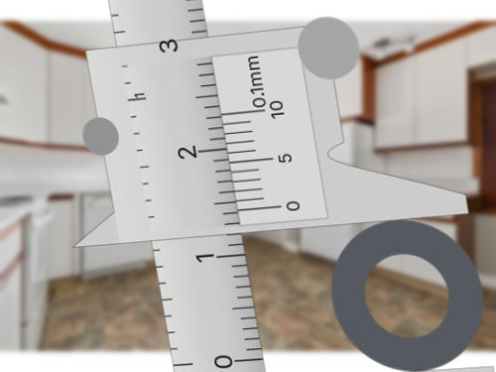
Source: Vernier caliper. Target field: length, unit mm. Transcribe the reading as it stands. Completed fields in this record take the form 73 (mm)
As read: 14.2 (mm)
